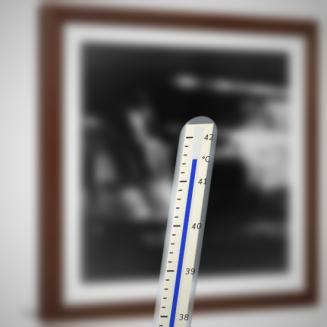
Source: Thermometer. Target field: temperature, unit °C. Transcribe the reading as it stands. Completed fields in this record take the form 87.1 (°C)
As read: 41.5 (°C)
